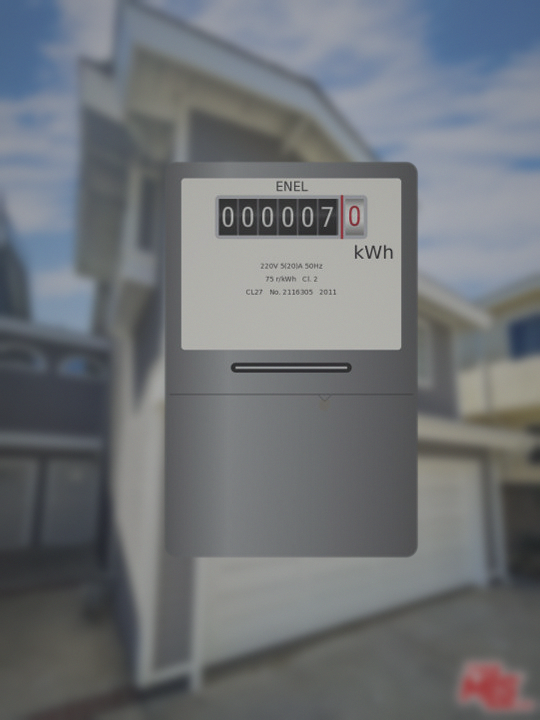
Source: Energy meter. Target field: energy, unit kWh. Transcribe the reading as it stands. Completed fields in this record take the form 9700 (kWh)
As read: 7.0 (kWh)
